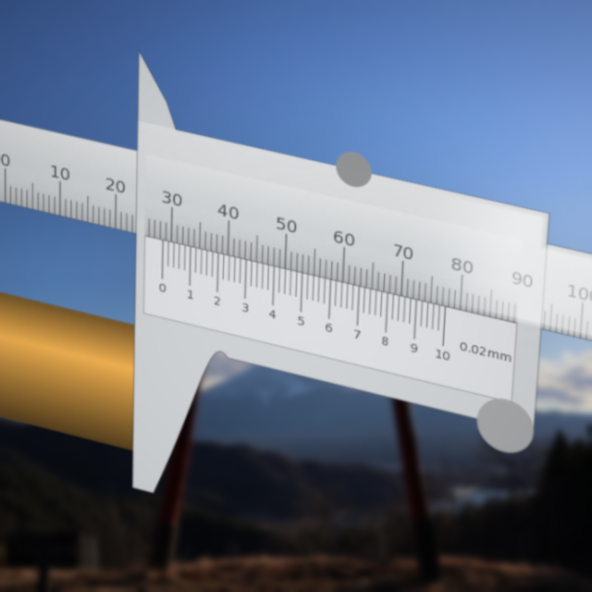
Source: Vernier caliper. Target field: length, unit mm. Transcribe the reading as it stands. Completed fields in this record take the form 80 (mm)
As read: 28.5 (mm)
